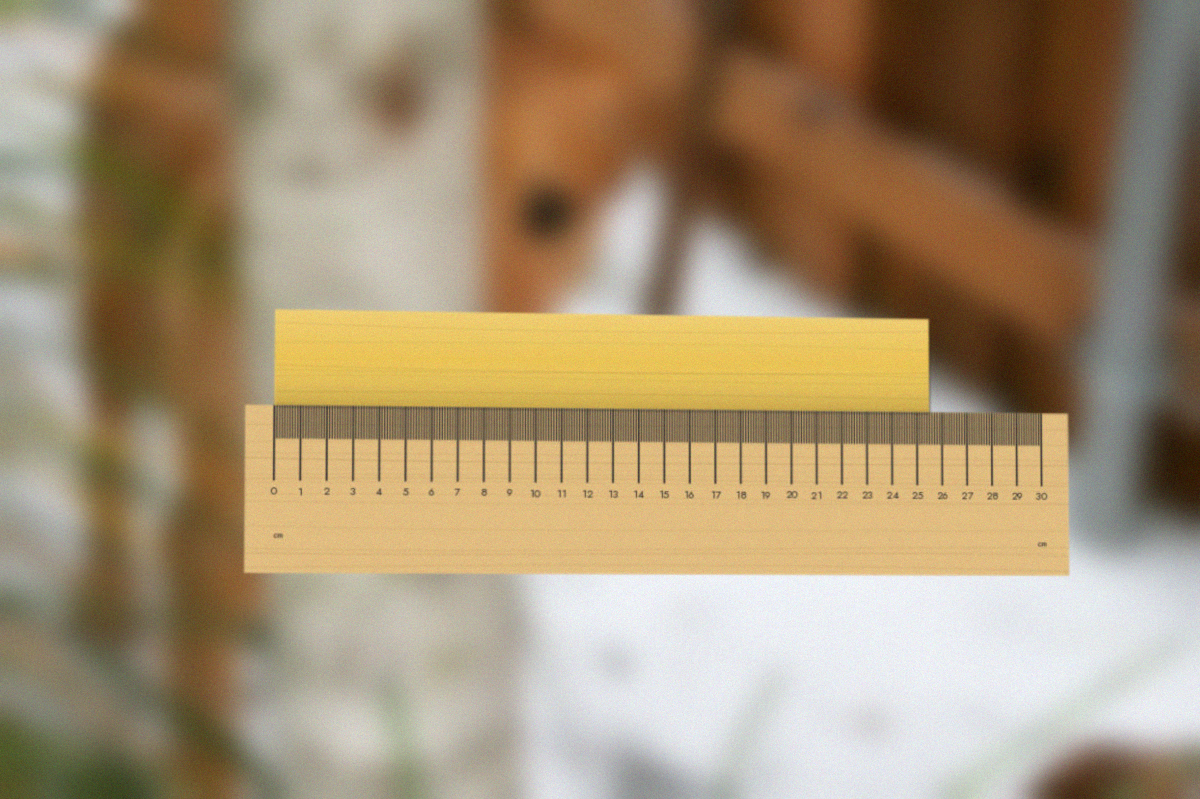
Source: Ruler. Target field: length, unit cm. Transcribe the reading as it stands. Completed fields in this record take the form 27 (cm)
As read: 25.5 (cm)
